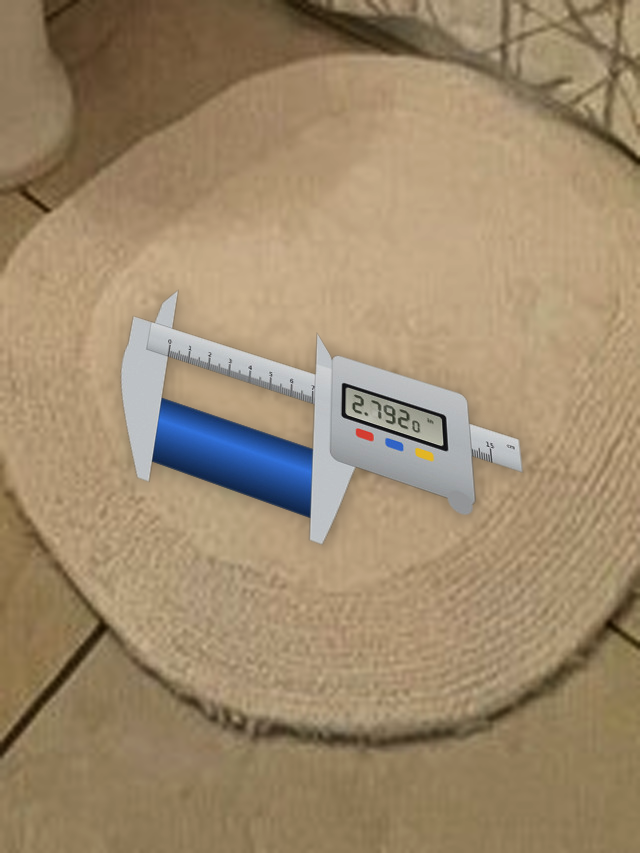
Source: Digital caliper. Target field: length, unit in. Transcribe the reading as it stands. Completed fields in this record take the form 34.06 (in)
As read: 2.7920 (in)
